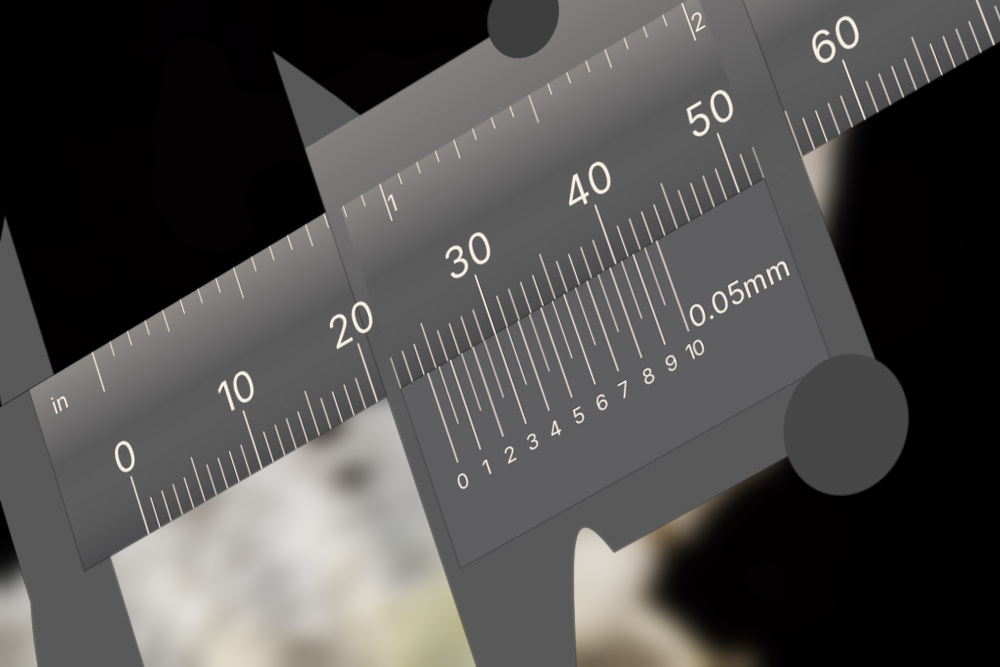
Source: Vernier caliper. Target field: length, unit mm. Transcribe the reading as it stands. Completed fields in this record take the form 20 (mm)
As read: 24.3 (mm)
